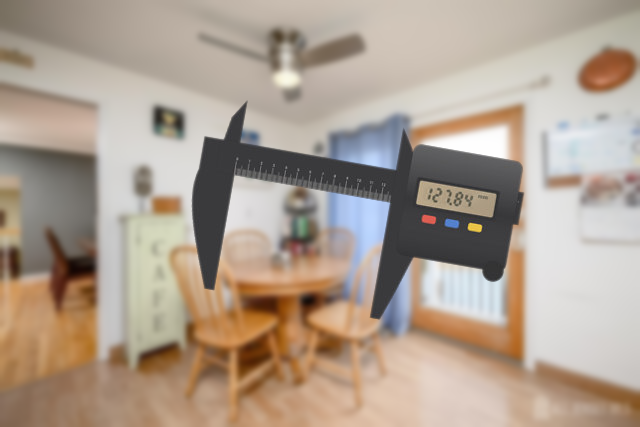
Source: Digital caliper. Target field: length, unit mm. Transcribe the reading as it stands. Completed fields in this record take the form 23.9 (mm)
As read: 127.84 (mm)
